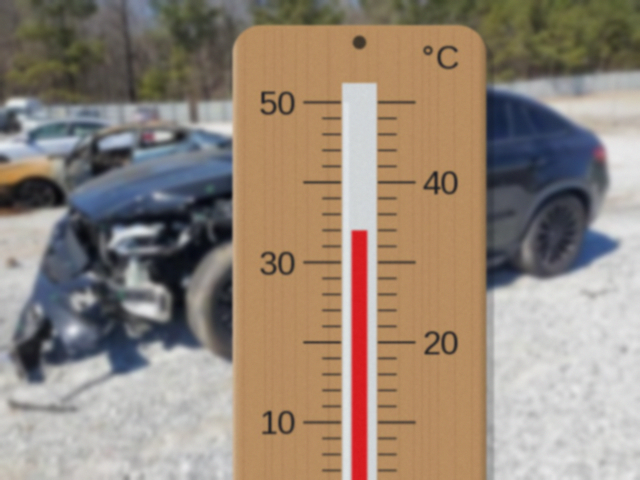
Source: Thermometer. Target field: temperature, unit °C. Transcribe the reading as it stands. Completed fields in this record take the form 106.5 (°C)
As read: 34 (°C)
